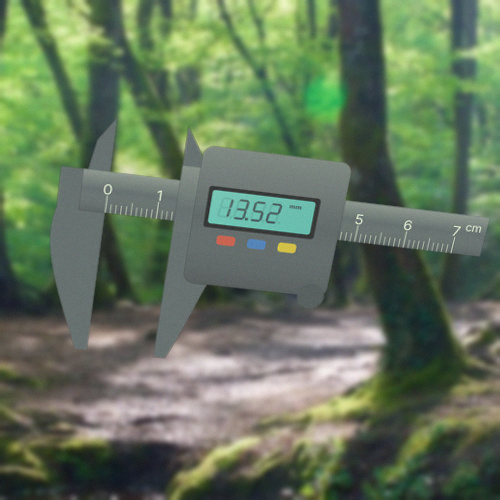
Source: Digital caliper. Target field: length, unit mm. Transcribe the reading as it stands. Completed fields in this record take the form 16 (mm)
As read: 13.52 (mm)
